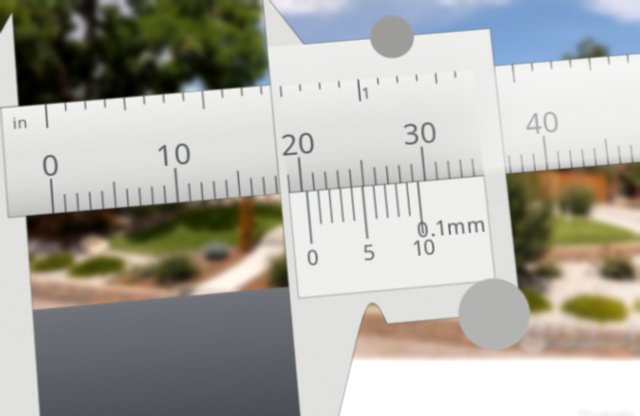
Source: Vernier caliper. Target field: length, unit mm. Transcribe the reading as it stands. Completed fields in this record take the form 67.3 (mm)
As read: 20.4 (mm)
